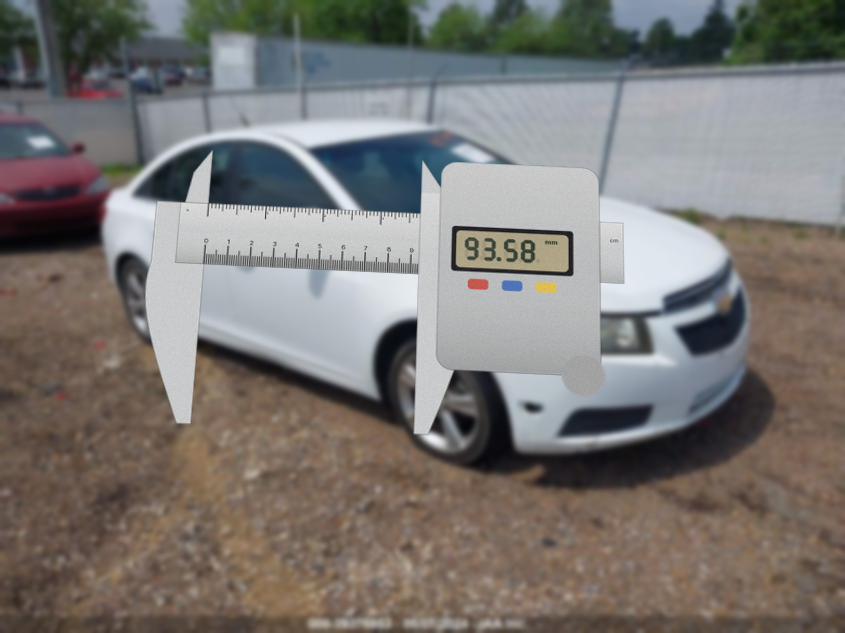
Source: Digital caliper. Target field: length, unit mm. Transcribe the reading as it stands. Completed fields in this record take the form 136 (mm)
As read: 93.58 (mm)
